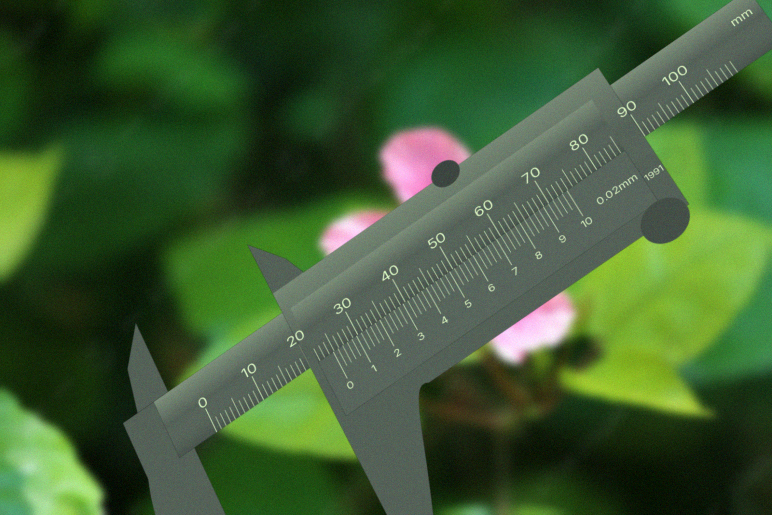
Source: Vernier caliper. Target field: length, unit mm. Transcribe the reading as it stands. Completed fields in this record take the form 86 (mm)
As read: 24.8 (mm)
